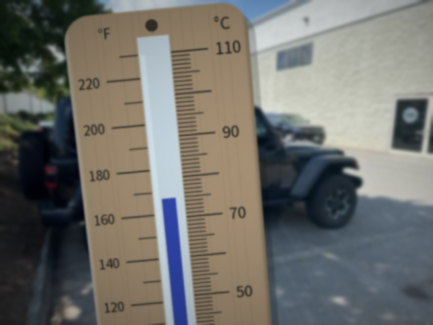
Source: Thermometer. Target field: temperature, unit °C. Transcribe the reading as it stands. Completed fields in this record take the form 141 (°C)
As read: 75 (°C)
